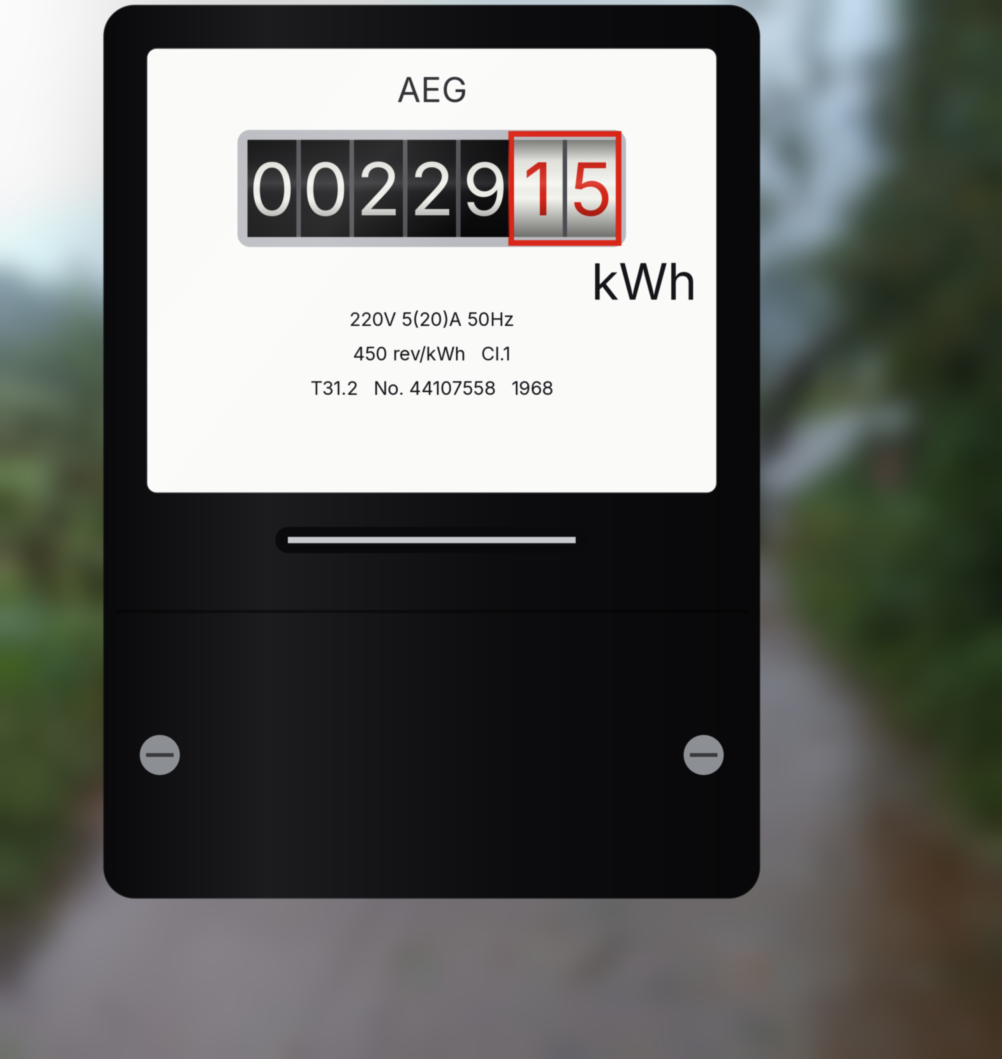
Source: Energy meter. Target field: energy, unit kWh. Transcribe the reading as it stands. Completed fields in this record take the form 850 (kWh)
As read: 229.15 (kWh)
